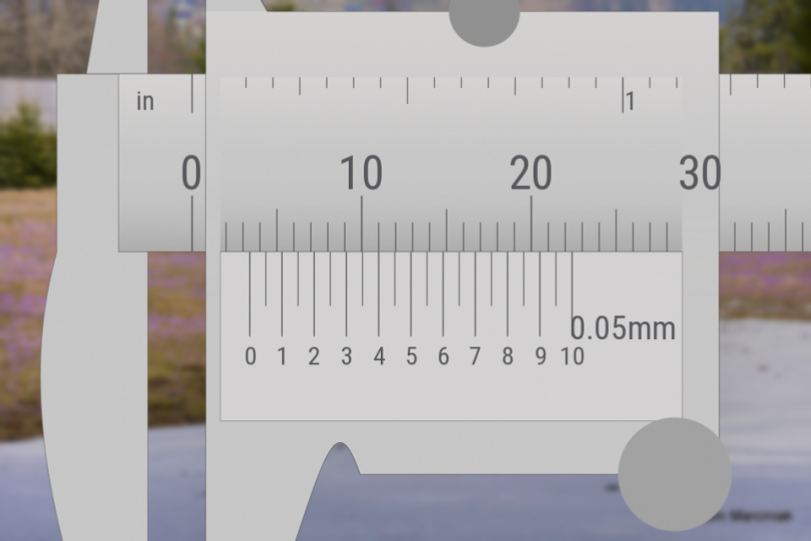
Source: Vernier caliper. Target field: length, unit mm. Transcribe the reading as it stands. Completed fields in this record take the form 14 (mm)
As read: 3.4 (mm)
